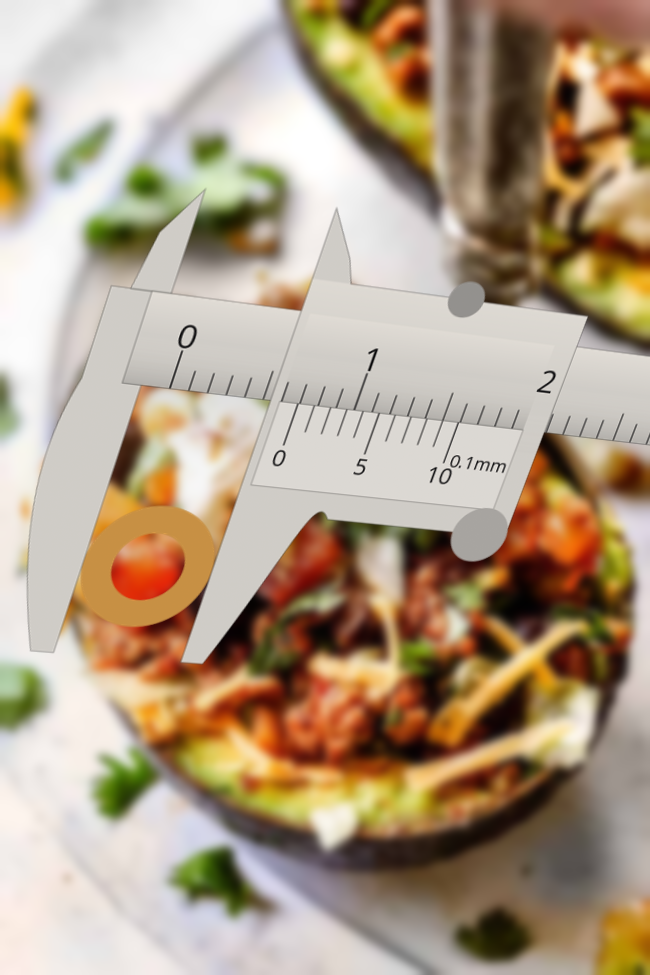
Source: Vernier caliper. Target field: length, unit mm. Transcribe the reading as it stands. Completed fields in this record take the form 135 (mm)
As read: 6.9 (mm)
